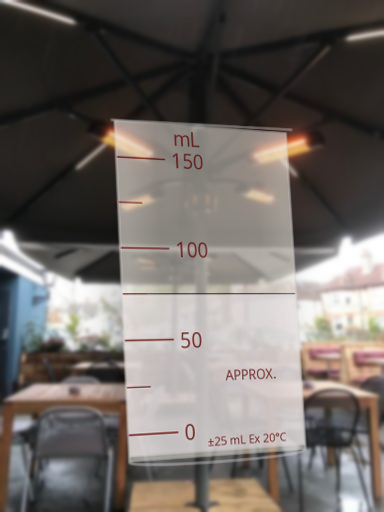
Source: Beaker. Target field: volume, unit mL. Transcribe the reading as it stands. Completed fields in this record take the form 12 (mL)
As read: 75 (mL)
